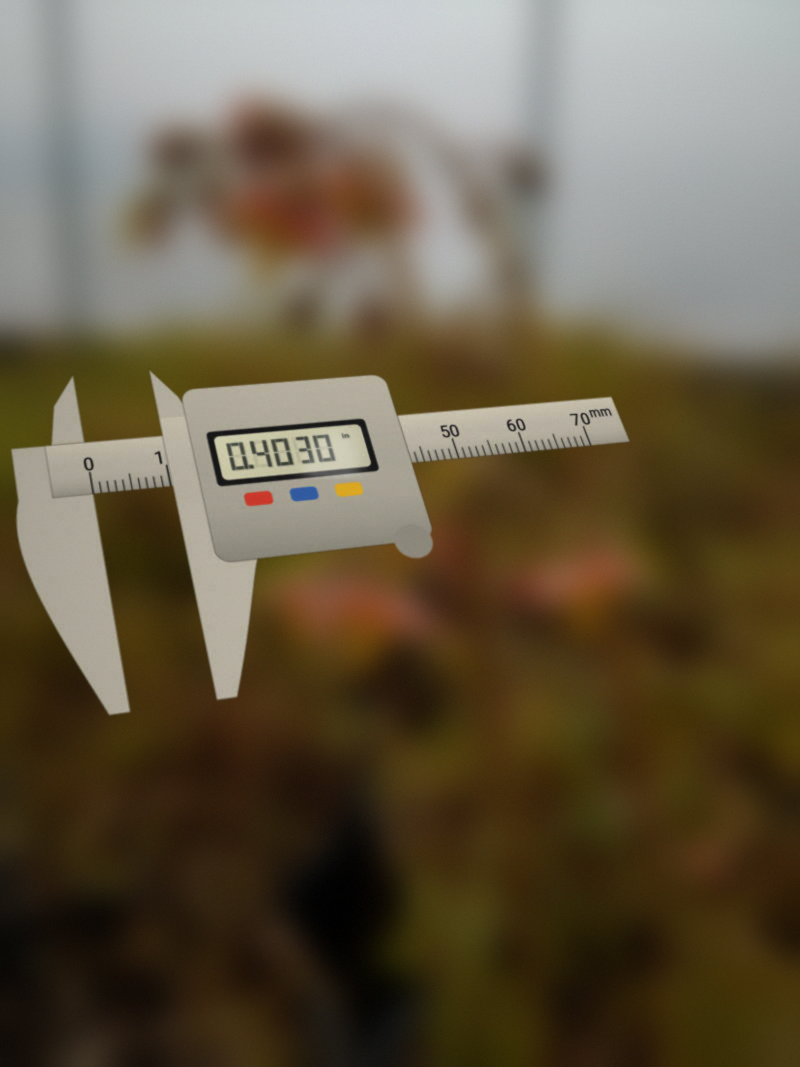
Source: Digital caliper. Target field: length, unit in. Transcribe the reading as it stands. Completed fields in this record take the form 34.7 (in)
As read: 0.4030 (in)
